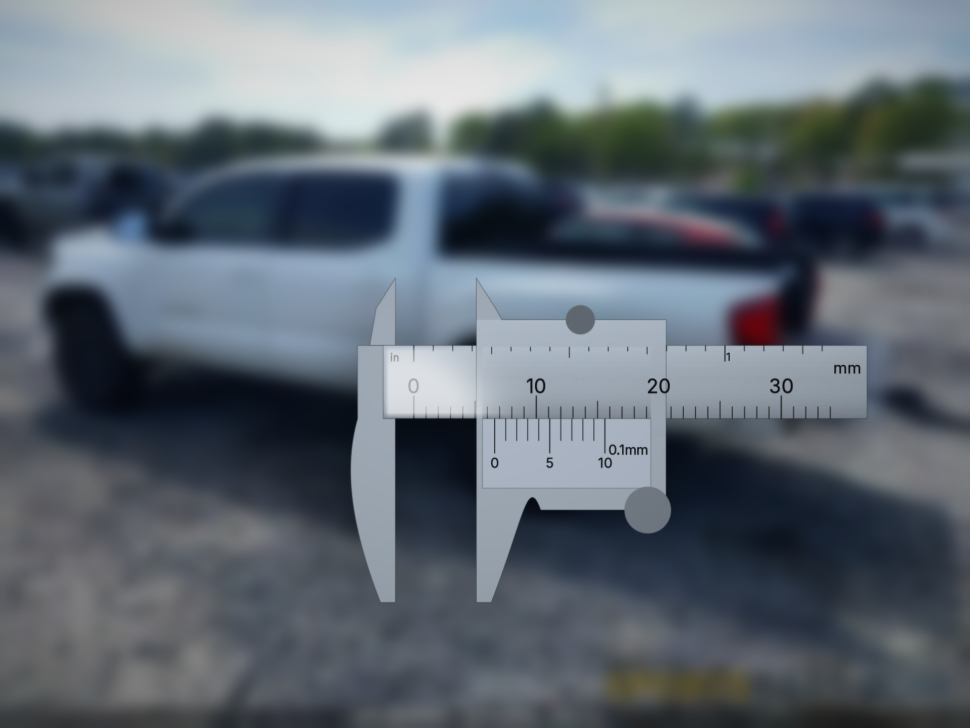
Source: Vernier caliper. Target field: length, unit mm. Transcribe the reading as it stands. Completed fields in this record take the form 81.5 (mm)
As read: 6.6 (mm)
